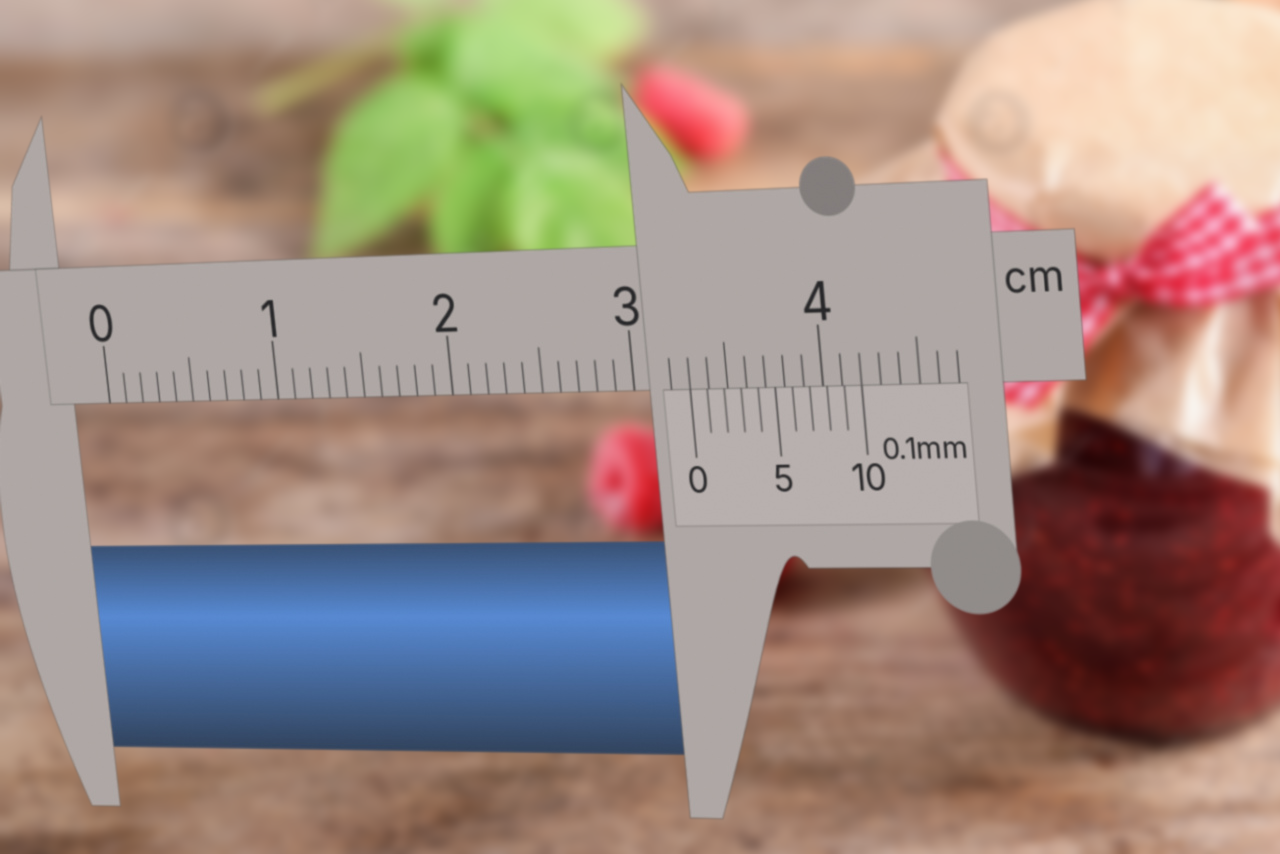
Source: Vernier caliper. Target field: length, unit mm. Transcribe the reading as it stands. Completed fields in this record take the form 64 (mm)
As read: 33.0 (mm)
